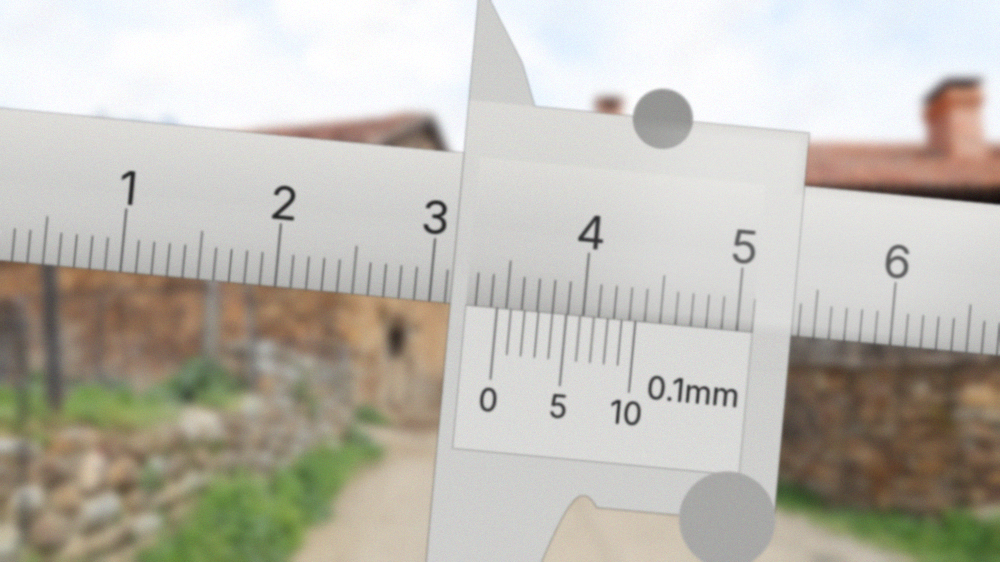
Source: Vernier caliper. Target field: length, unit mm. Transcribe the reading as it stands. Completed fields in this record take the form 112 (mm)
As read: 34.4 (mm)
